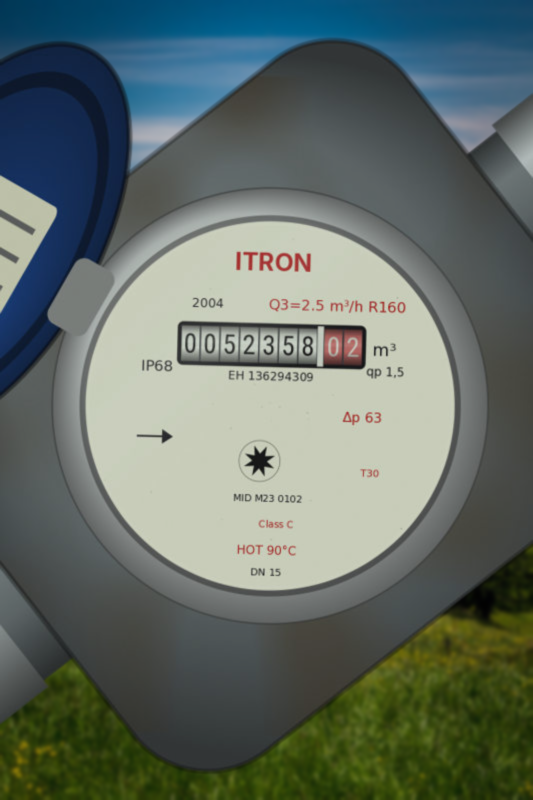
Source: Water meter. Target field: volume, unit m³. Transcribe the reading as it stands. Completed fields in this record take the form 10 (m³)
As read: 52358.02 (m³)
